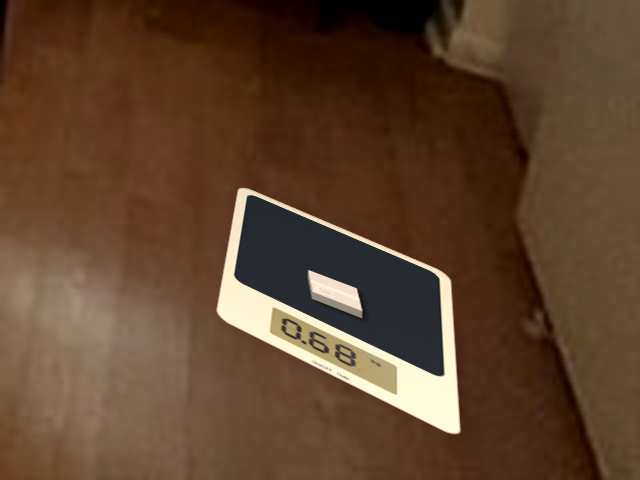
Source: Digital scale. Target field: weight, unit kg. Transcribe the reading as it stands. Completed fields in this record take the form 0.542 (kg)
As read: 0.68 (kg)
